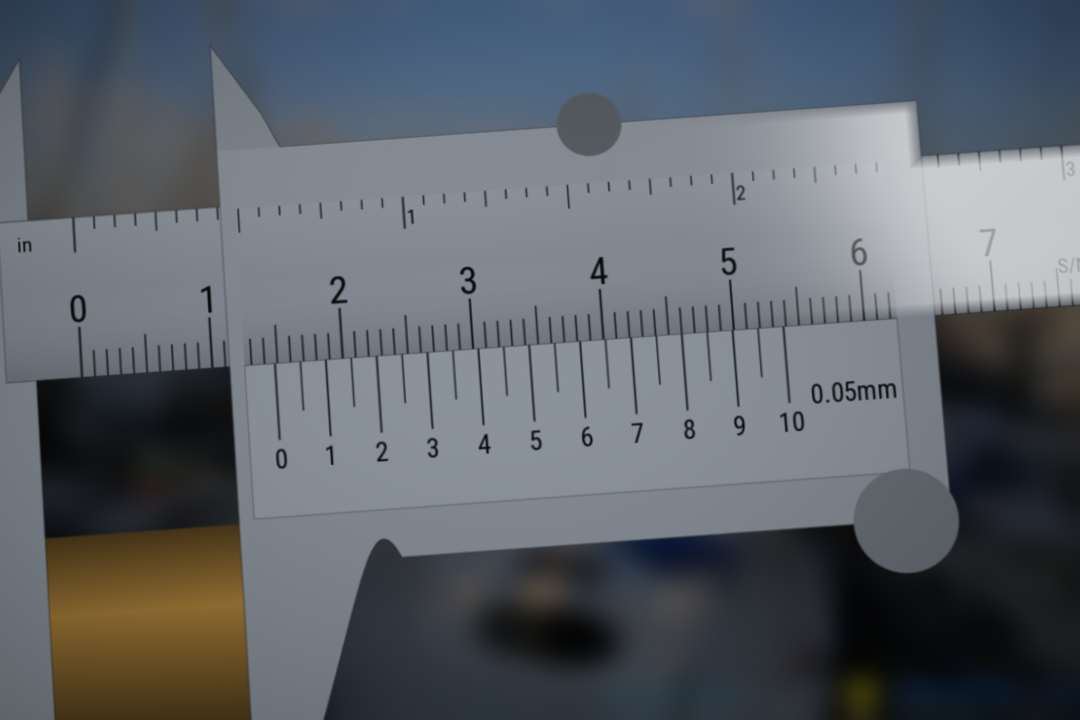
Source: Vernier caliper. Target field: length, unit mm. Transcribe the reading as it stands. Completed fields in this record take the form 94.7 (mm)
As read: 14.8 (mm)
